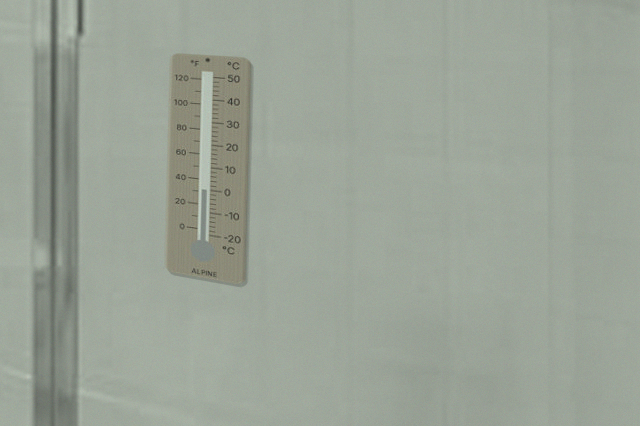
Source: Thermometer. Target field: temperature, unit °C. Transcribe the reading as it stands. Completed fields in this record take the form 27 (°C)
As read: 0 (°C)
